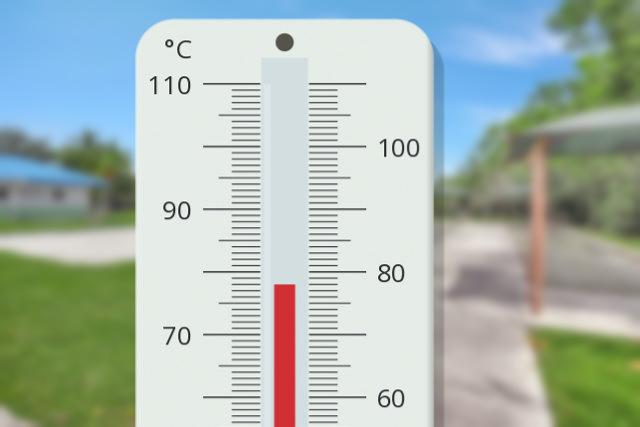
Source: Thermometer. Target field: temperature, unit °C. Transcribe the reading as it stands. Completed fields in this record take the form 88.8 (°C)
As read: 78 (°C)
